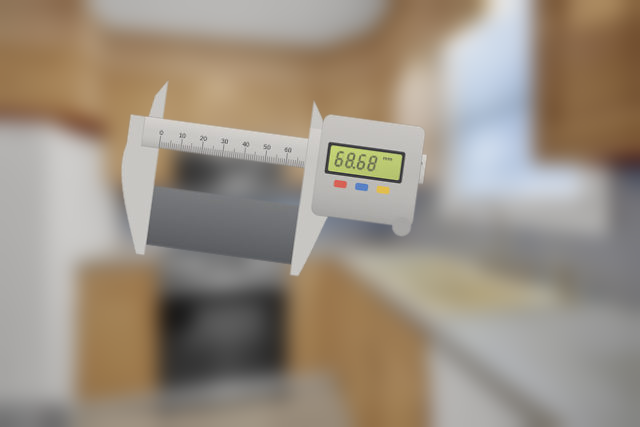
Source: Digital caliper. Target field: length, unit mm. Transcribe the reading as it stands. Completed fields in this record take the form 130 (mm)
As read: 68.68 (mm)
